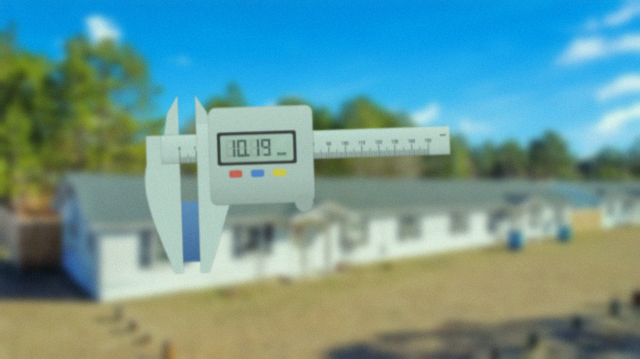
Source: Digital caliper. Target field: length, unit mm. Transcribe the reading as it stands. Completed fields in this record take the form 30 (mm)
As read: 10.19 (mm)
